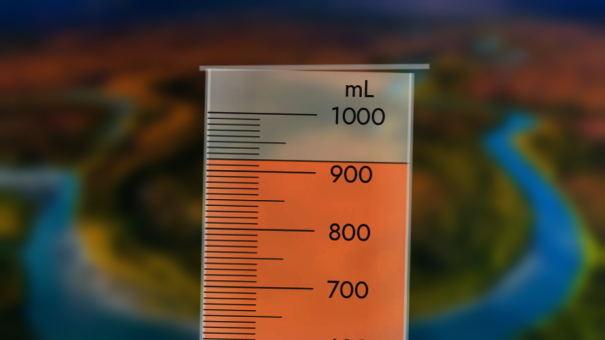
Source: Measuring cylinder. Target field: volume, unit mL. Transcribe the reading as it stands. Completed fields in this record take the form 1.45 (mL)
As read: 920 (mL)
